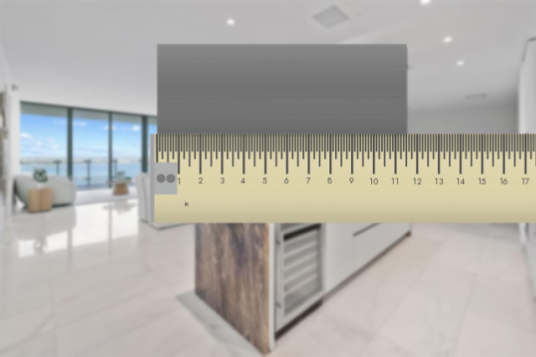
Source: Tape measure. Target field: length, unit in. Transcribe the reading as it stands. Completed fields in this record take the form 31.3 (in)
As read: 11.5 (in)
